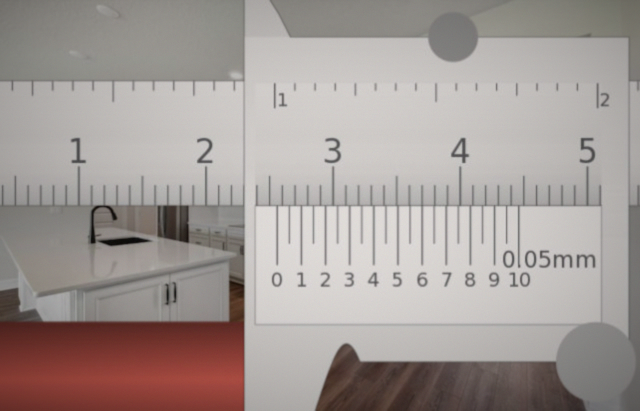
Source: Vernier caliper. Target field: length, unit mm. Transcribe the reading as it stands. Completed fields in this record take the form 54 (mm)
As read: 25.6 (mm)
